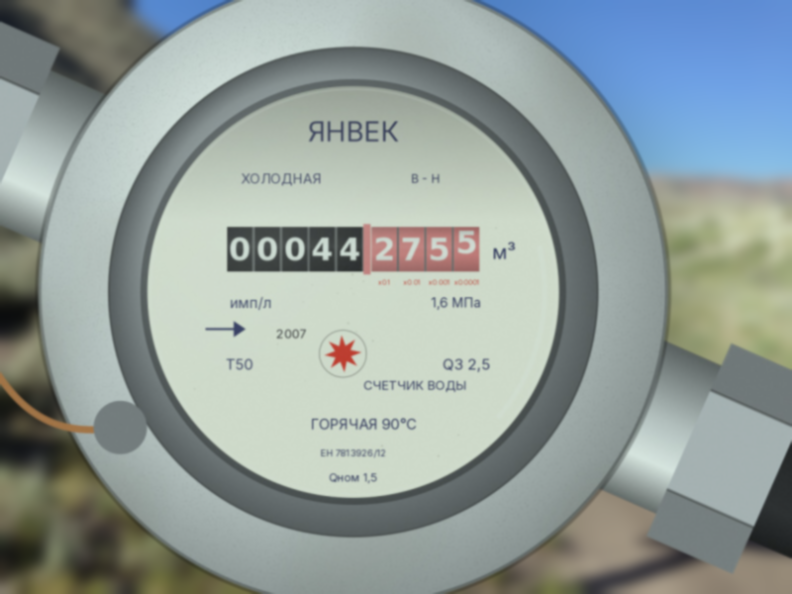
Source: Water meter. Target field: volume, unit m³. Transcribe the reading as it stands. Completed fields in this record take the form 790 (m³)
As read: 44.2755 (m³)
